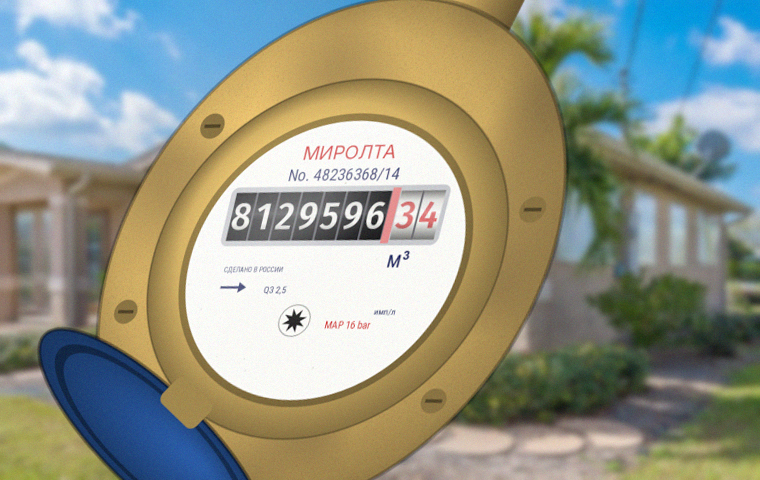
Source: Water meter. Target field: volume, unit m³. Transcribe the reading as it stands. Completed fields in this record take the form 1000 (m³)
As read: 8129596.34 (m³)
